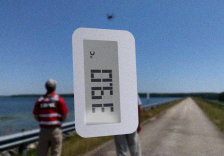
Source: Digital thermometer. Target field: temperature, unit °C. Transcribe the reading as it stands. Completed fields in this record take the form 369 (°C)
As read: 39.0 (°C)
